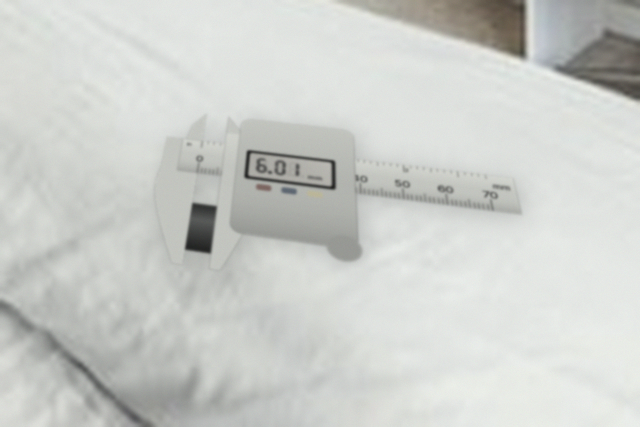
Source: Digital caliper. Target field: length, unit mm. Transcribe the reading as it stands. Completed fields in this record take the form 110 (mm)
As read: 6.01 (mm)
